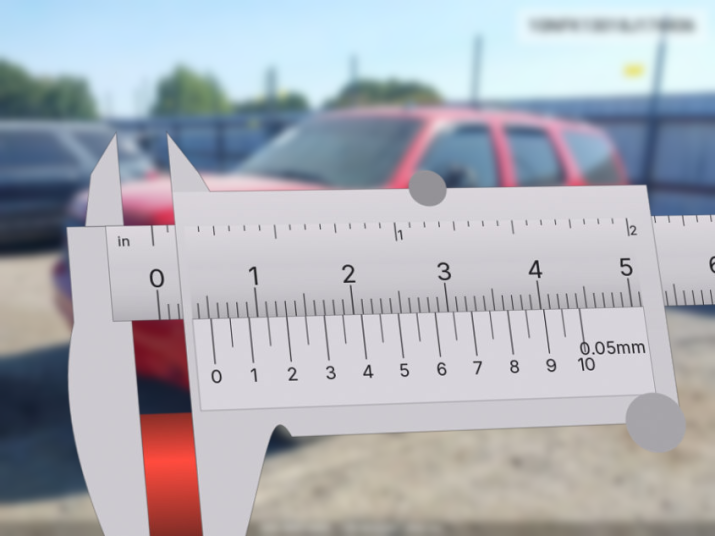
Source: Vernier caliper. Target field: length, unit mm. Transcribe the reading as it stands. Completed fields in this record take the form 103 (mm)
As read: 5.2 (mm)
